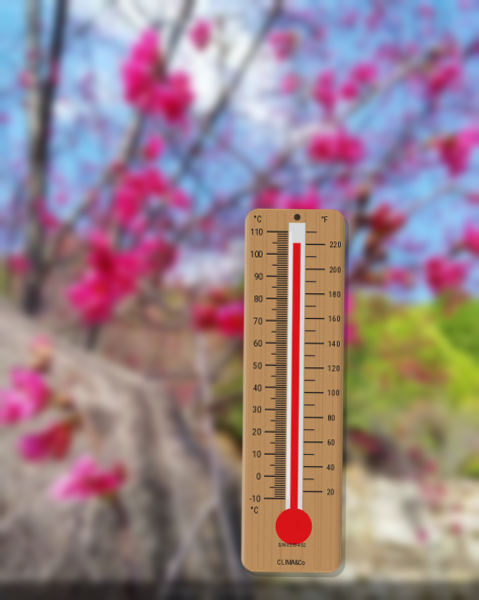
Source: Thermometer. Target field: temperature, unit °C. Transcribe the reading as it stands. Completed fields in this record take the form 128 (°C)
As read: 105 (°C)
